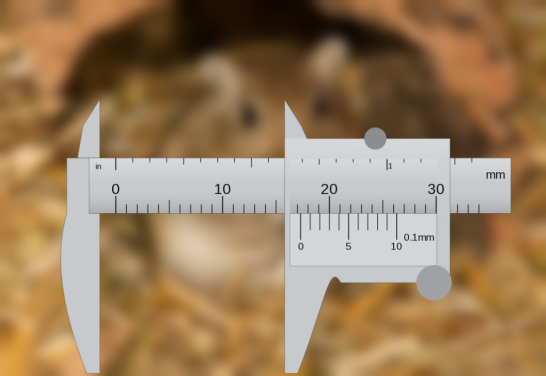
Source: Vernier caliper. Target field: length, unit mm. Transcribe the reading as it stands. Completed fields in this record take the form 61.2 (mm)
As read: 17.3 (mm)
